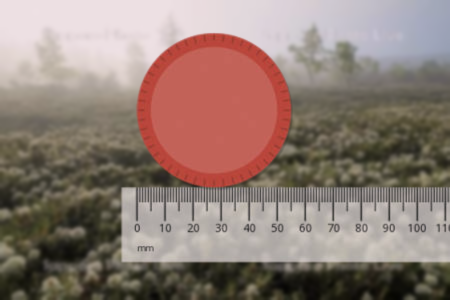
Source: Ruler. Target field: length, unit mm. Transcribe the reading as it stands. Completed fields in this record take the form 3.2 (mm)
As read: 55 (mm)
